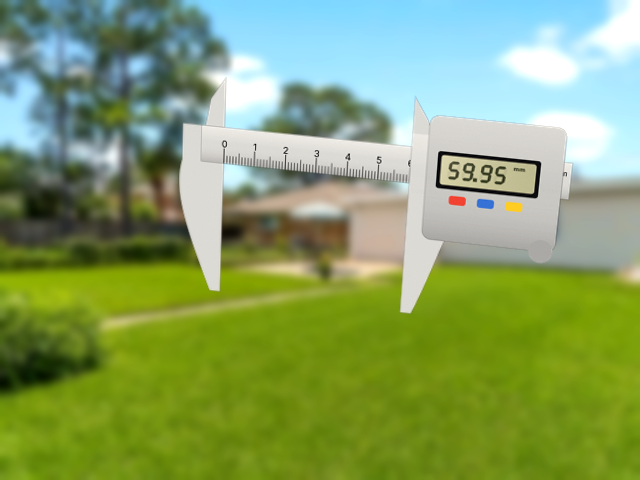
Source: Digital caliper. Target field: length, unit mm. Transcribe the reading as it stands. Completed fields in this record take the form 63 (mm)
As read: 59.95 (mm)
